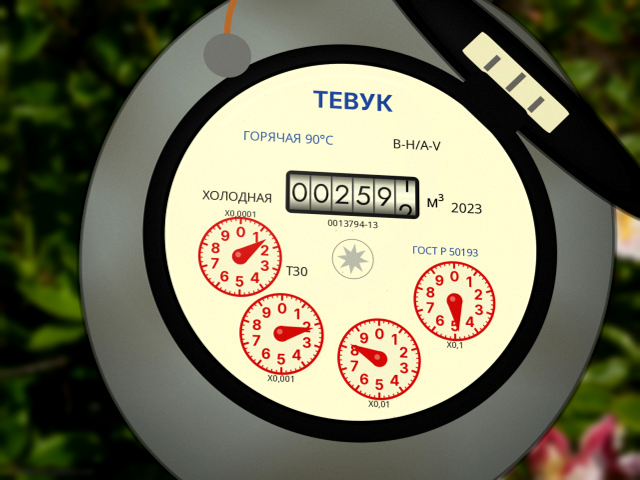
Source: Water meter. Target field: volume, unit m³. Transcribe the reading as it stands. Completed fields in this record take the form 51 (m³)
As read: 2591.4821 (m³)
